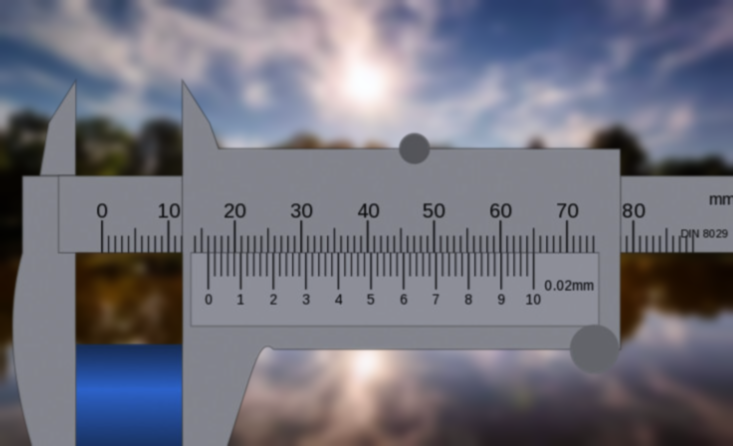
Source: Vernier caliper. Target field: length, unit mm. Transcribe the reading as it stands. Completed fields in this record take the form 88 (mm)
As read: 16.0 (mm)
